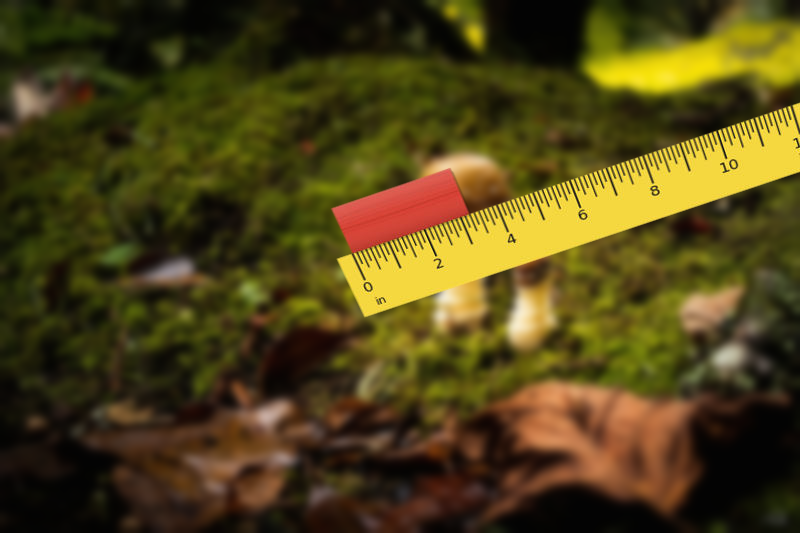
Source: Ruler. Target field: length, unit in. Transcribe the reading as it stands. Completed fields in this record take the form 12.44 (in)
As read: 3.25 (in)
